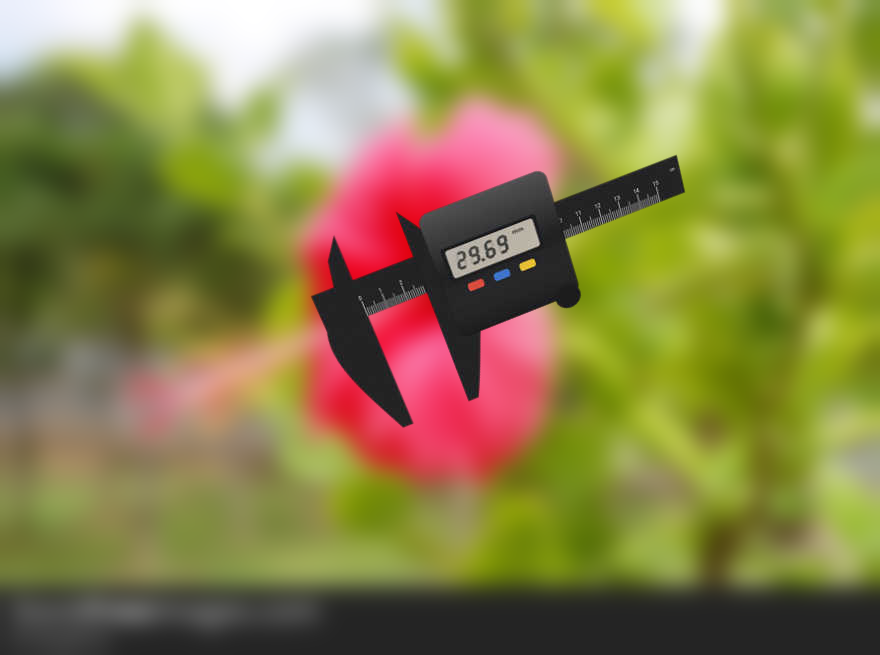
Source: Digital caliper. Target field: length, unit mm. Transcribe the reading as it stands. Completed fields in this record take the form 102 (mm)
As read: 29.69 (mm)
